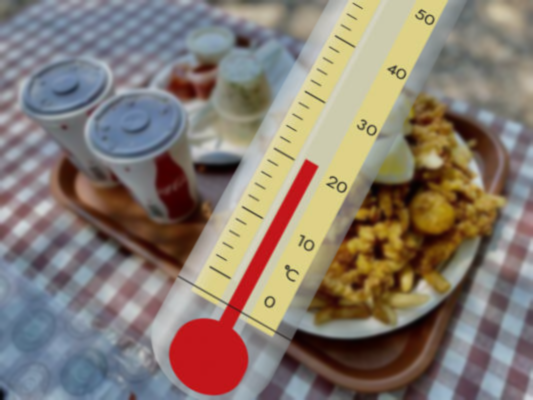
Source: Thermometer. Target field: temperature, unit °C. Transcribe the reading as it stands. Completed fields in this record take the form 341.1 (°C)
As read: 21 (°C)
